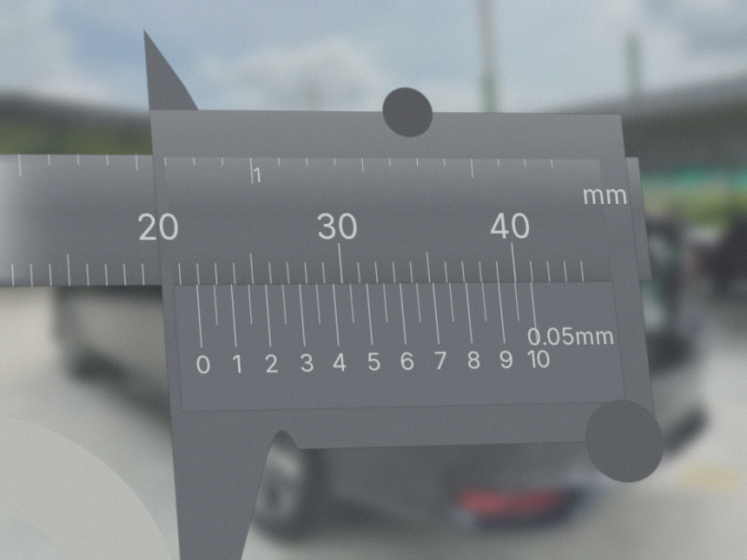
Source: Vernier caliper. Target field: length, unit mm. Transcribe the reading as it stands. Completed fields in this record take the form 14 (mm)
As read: 21.9 (mm)
